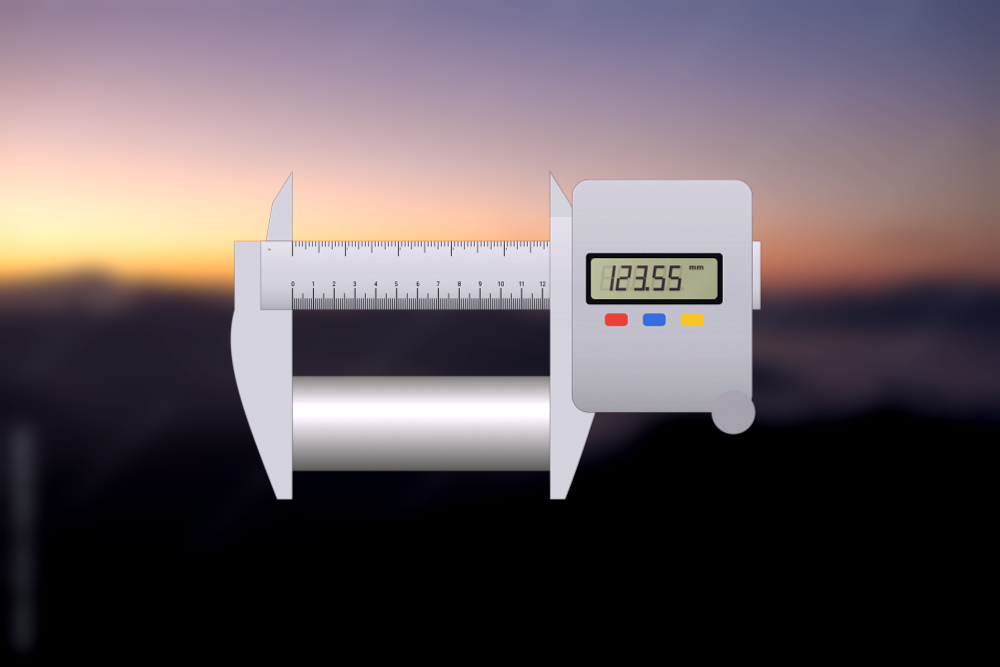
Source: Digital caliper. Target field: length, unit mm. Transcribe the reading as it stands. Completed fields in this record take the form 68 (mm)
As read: 123.55 (mm)
